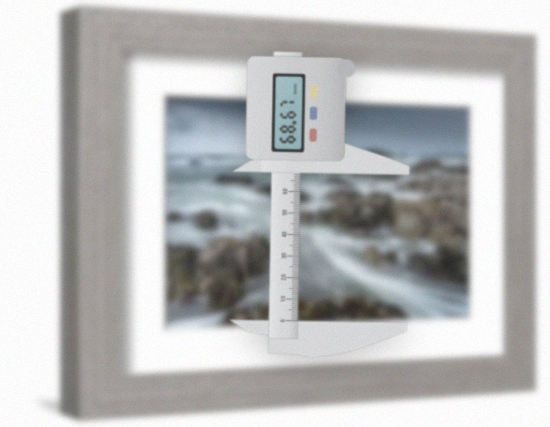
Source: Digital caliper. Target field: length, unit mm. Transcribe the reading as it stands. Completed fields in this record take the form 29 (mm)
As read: 68.67 (mm)
